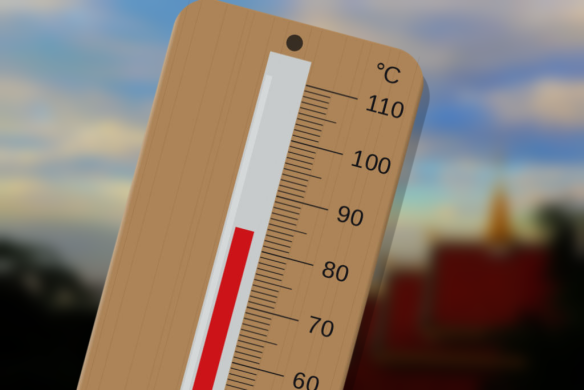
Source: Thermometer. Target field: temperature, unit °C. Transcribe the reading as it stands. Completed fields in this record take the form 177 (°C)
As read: 83 (°C)
